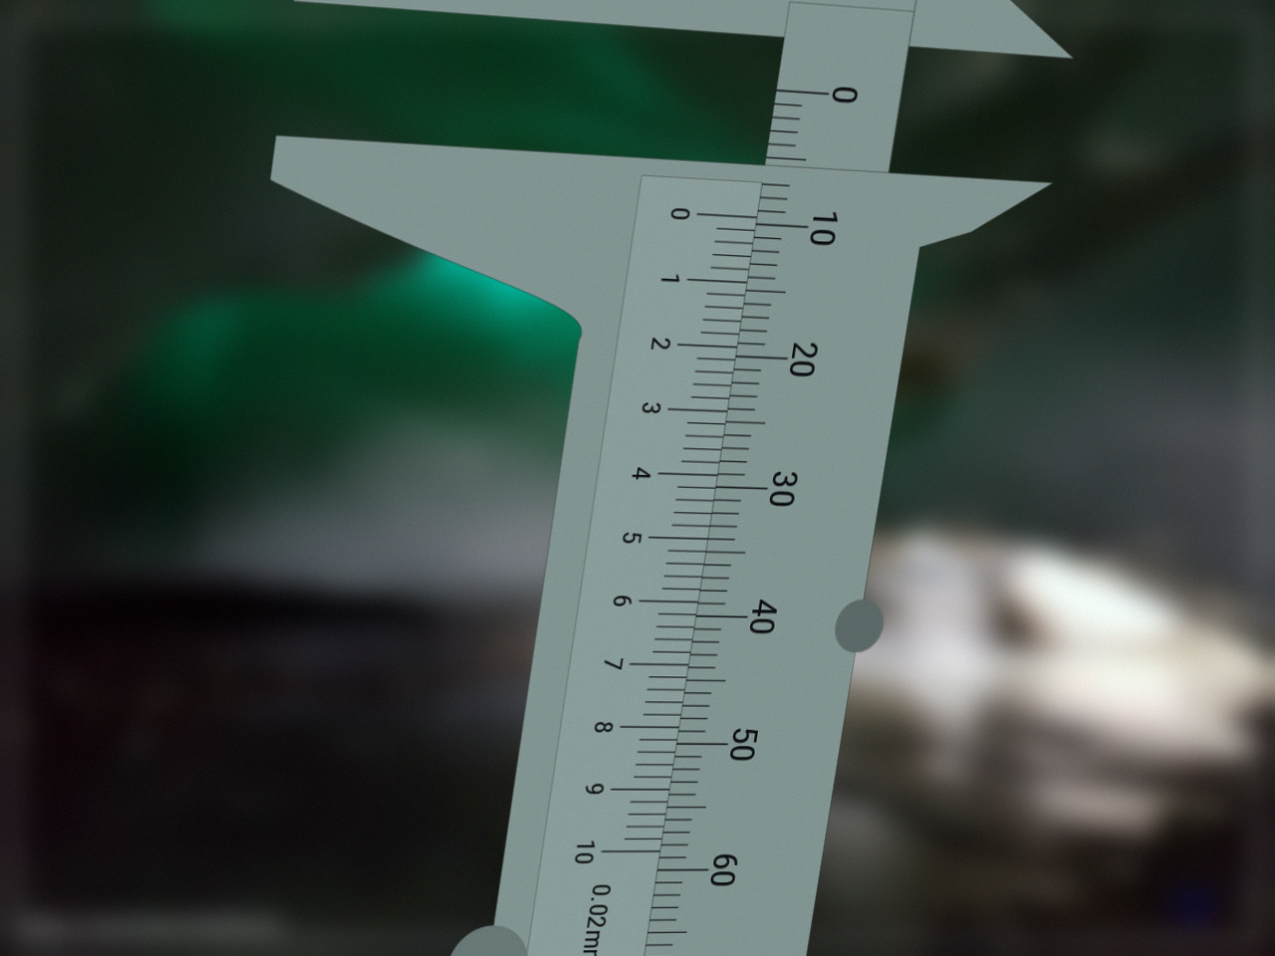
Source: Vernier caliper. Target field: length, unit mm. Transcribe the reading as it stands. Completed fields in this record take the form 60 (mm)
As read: 9.5 (mm)
